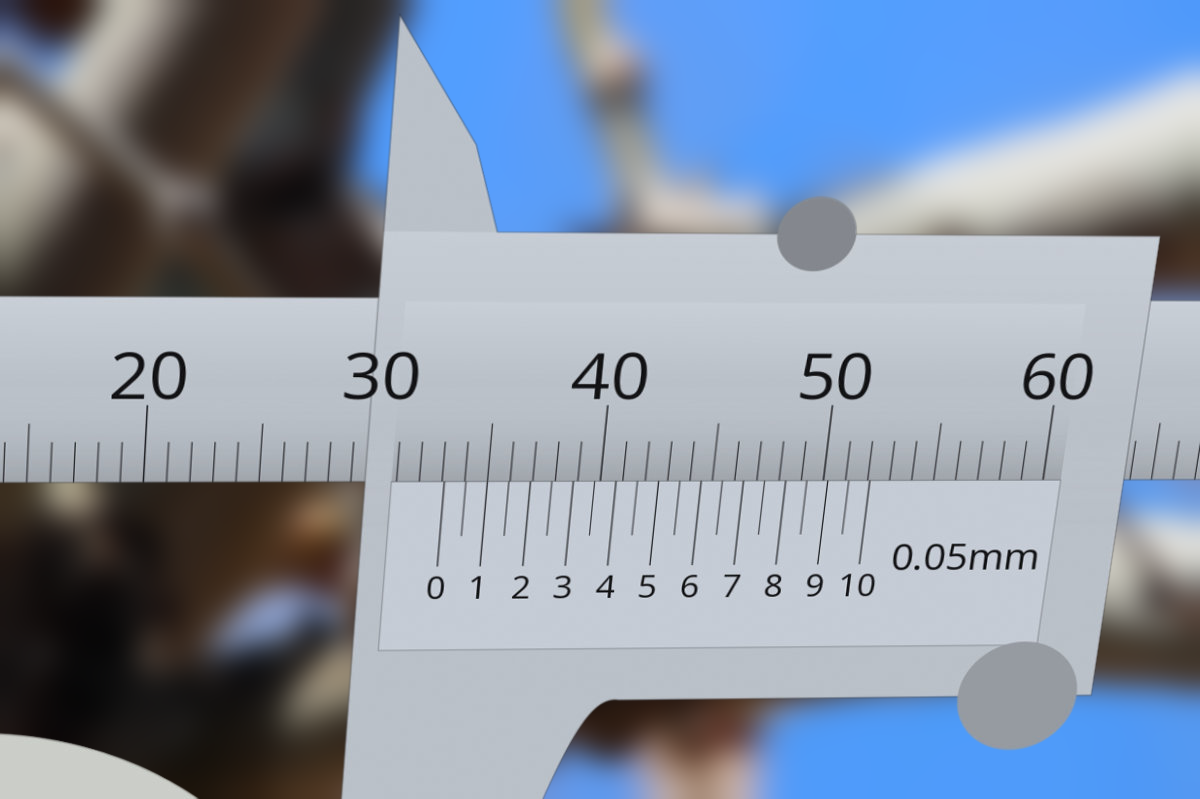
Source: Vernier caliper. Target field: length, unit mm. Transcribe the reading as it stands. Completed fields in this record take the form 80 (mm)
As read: 33.1 (mm)
